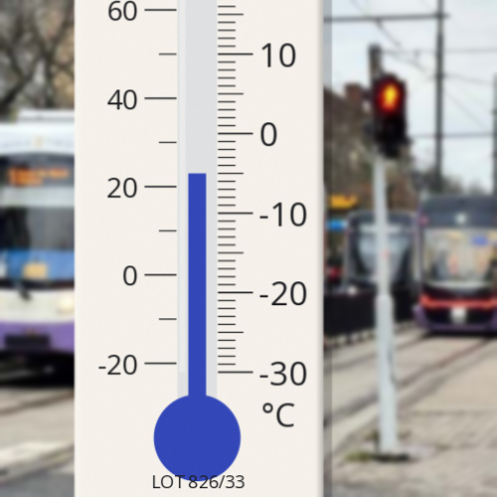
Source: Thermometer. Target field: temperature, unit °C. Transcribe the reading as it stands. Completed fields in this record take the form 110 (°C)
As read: -5 (°C)
